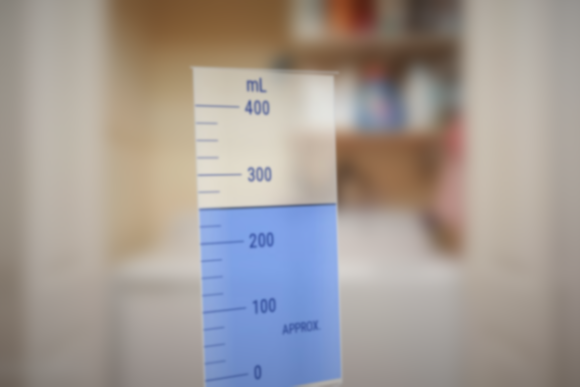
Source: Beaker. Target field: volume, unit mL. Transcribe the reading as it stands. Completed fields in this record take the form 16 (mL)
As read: 250 (mL)
